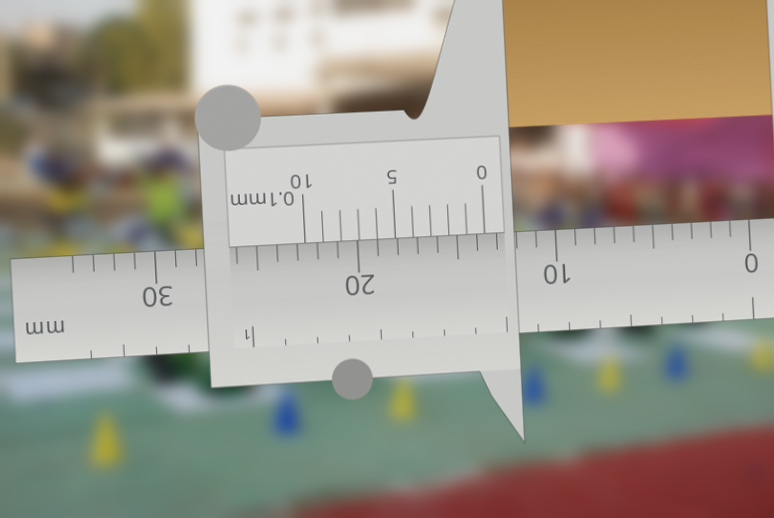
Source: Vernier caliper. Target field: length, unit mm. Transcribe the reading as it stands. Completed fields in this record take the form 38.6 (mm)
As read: 13.6 (mm)
